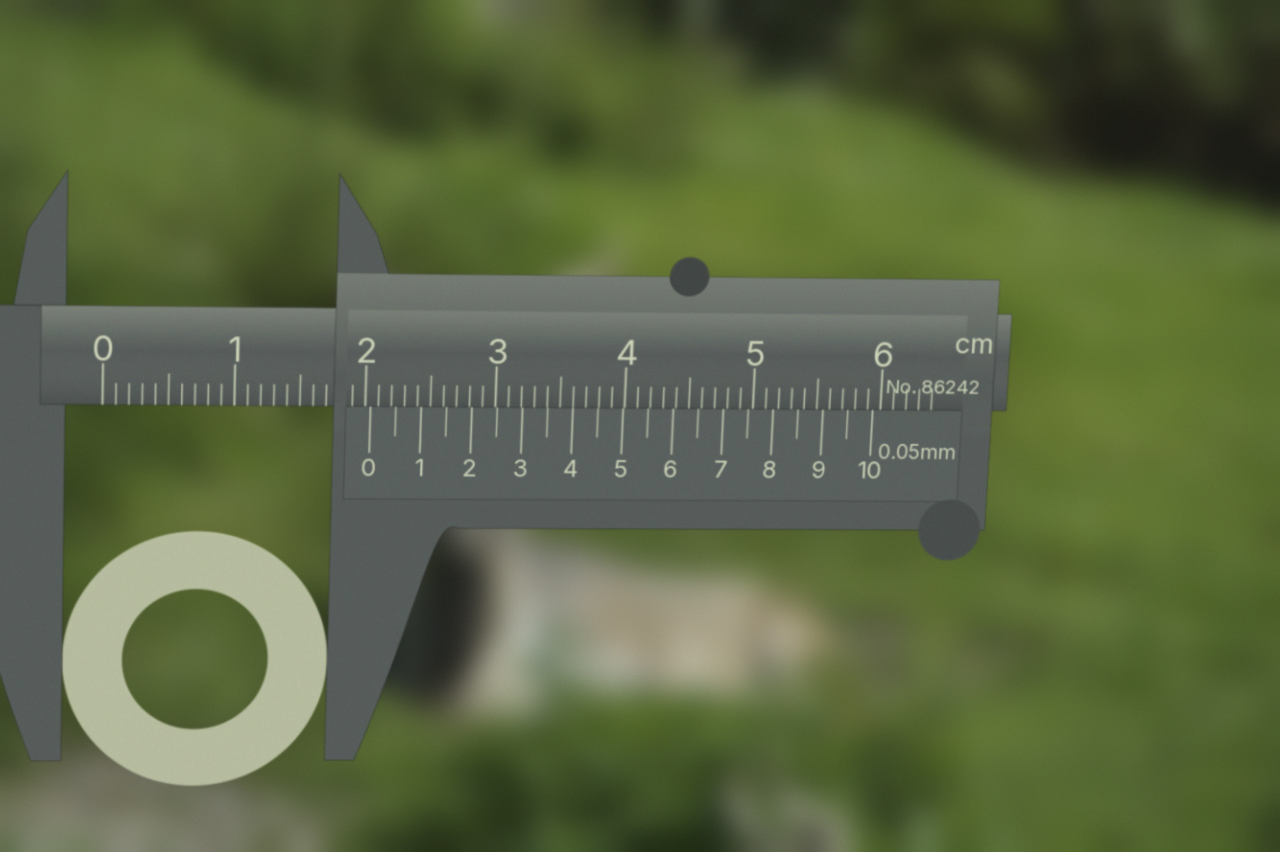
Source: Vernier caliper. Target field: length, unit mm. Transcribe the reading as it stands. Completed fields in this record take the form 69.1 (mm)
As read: 20.4 (mm)
